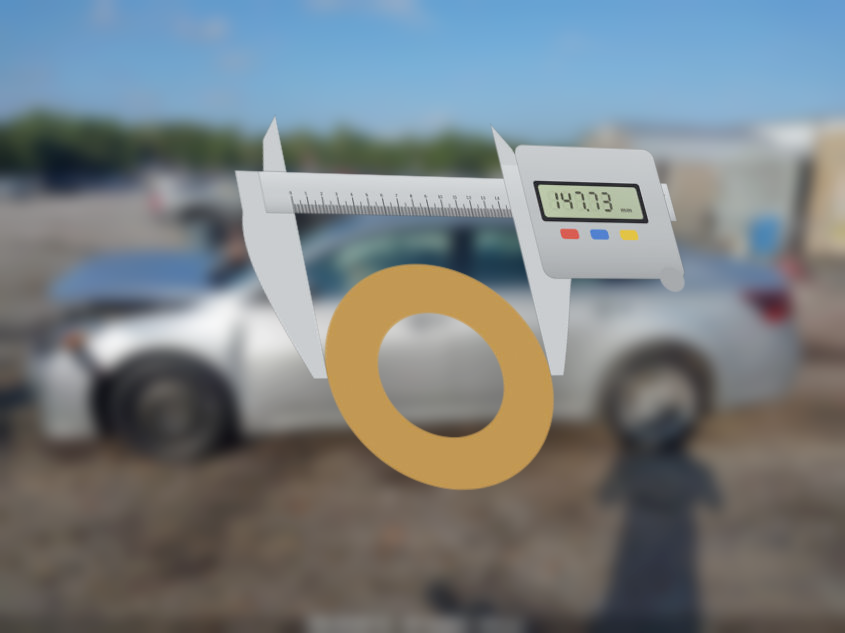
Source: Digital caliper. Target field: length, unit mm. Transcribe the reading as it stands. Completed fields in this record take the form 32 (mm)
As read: 147.73 (mm)
